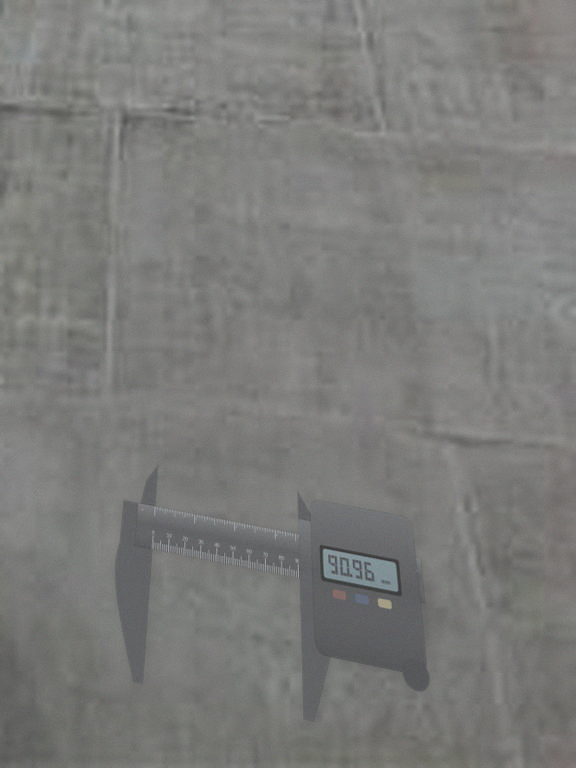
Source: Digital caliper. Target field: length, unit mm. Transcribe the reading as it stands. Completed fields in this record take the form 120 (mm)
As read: 90.96 (mm)
